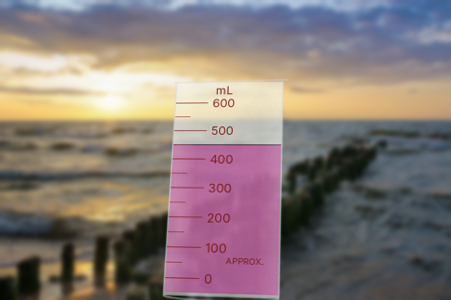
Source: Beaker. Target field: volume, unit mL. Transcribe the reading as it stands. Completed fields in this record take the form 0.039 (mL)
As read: 450 (mL)
